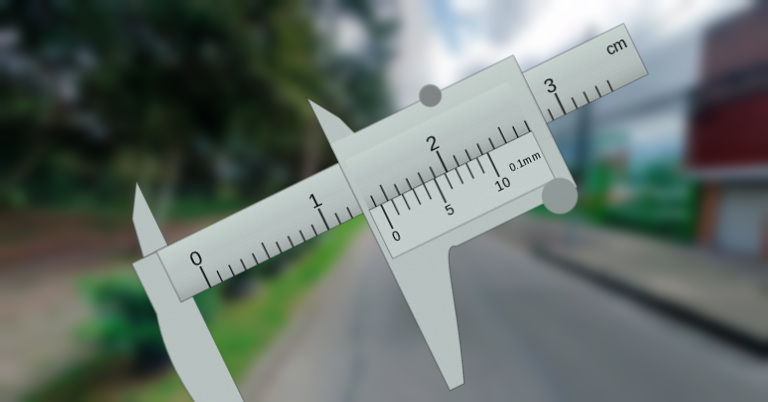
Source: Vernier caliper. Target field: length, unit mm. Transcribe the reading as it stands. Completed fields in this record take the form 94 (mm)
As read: 14.4 (mm)
